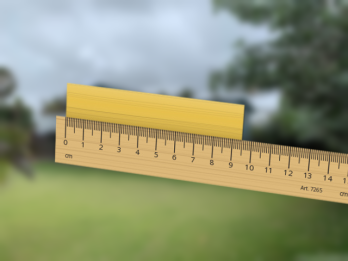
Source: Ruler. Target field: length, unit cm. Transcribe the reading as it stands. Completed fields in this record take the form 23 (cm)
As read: 9.5 (cm)
